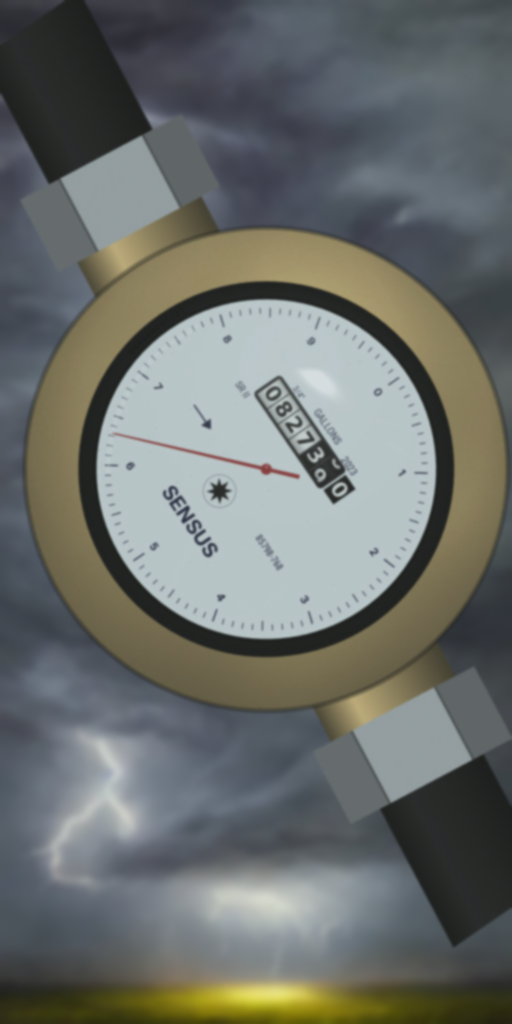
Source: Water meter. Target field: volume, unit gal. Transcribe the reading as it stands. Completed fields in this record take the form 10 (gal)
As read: 827386.3 (gal)
